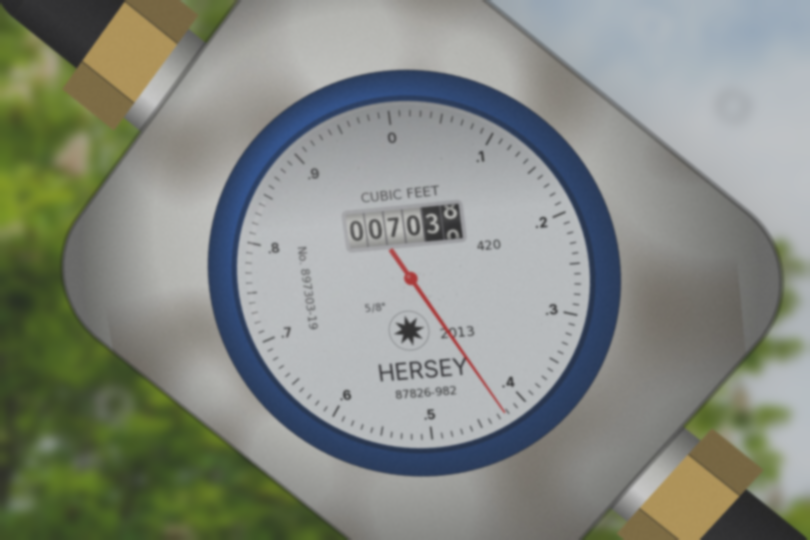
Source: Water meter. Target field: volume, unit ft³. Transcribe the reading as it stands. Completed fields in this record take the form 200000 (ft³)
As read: 7038.42 (ft³)
